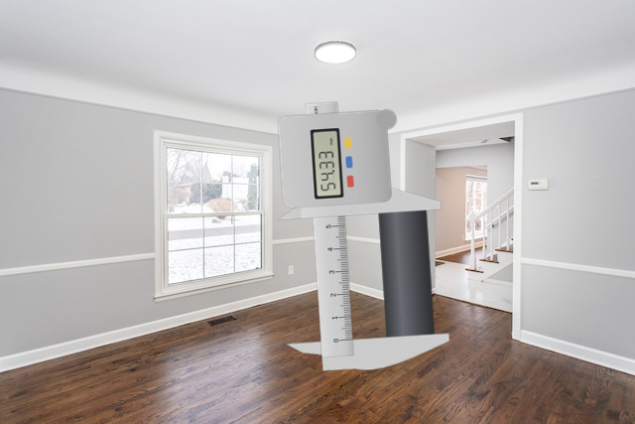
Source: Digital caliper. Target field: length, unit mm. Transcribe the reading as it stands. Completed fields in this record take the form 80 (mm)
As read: 54.33 (mm)
